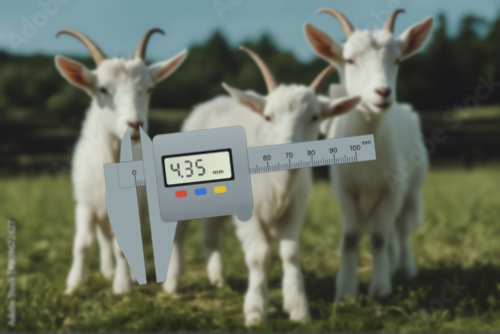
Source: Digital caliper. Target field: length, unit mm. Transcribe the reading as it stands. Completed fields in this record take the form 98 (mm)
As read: 4.35 (mm)
